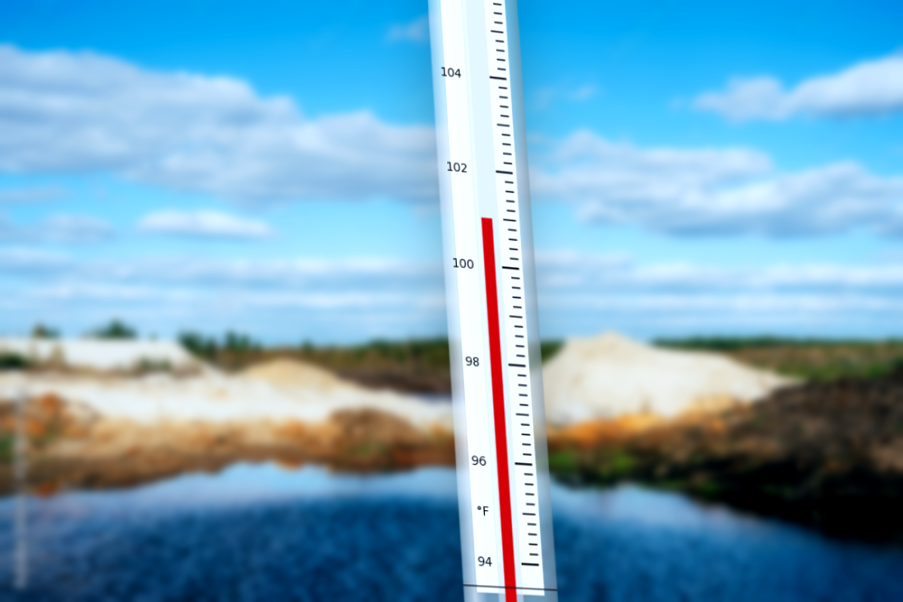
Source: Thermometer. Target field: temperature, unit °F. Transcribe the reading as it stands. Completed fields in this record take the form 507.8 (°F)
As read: 101 (°F)
